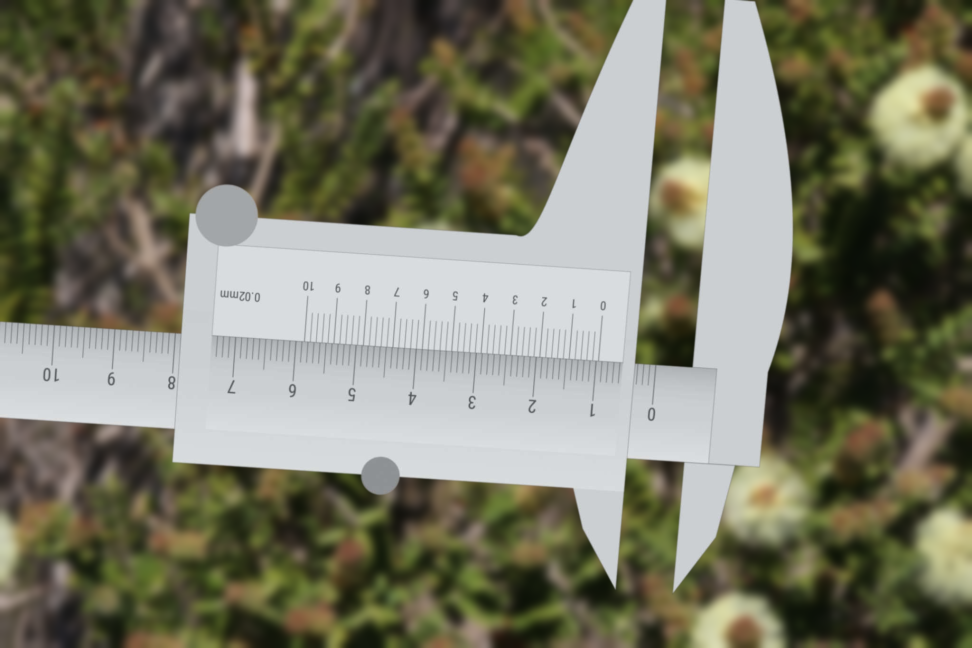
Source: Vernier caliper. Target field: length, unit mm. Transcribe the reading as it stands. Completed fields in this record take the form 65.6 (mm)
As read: 9.6 (mm)
